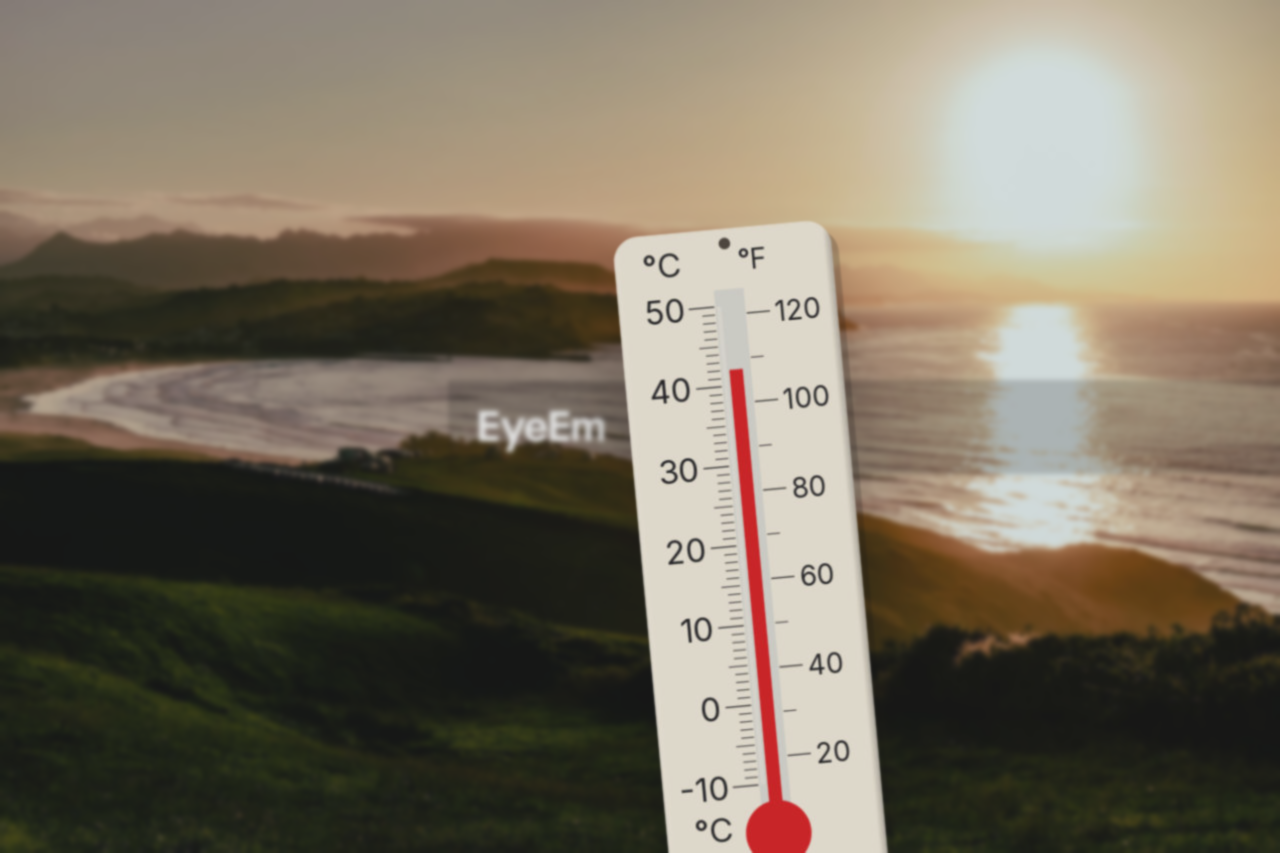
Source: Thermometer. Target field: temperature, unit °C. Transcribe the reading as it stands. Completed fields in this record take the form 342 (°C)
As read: 42 (°C)
